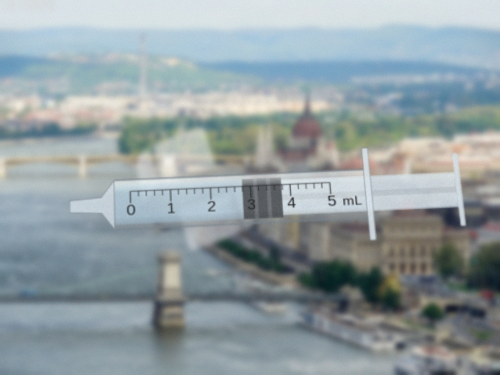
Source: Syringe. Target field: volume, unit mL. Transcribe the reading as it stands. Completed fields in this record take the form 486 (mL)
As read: 2.8 (mL)
